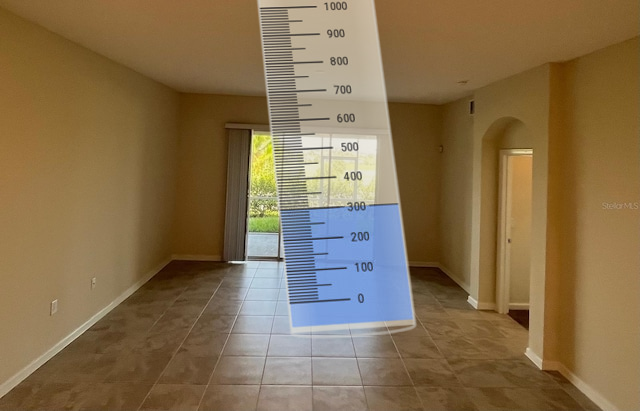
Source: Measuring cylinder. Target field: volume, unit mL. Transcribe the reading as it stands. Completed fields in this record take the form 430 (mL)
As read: 300 (mL)
